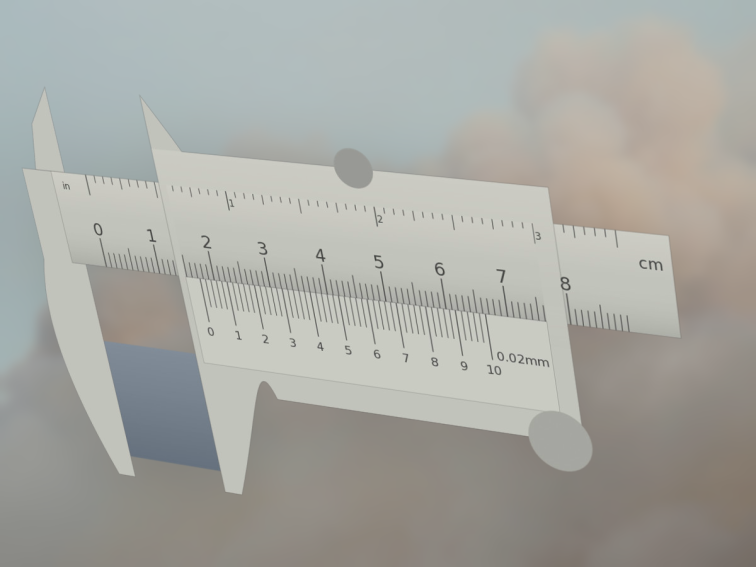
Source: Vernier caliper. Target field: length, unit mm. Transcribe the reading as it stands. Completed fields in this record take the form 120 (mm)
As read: 17.4 (mm)
